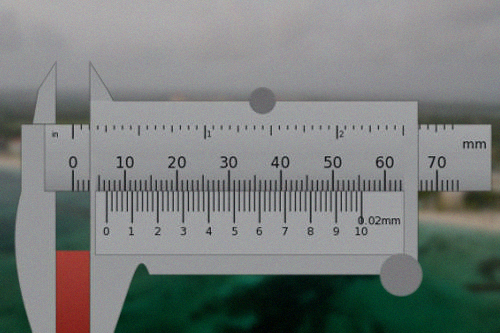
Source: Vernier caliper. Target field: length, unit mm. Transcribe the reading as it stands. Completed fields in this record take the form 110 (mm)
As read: 6.5 (mm)
